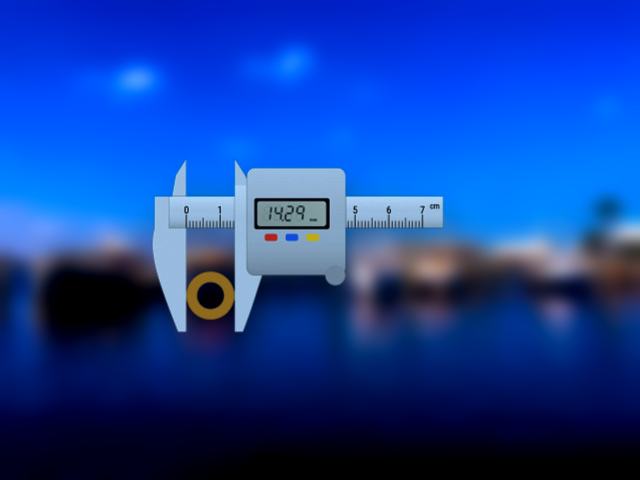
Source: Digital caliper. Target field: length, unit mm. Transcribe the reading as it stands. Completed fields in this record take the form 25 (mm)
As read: 14.29 (mm)
